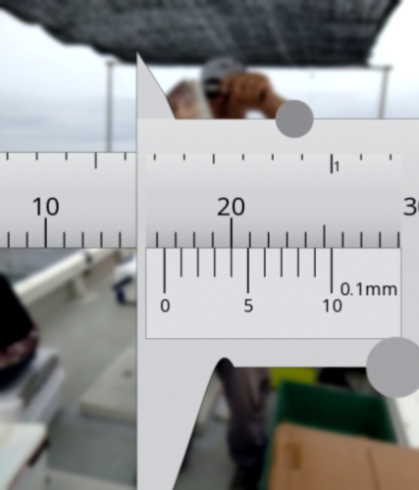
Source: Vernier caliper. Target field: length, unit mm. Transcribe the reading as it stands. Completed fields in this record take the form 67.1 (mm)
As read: 16.4 (mm)
